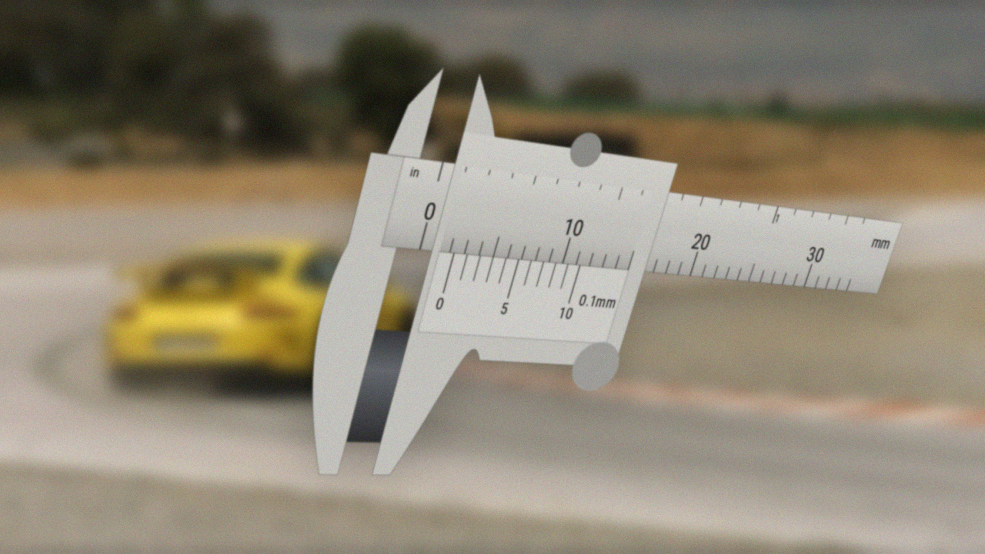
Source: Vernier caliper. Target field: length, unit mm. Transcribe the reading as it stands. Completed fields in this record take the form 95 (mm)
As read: 2.3 (mm)
